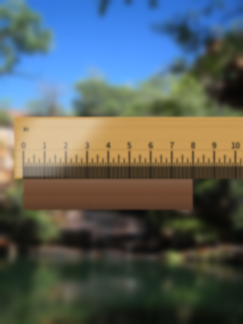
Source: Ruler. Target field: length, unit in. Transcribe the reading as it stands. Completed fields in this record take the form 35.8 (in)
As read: 8 (in)
